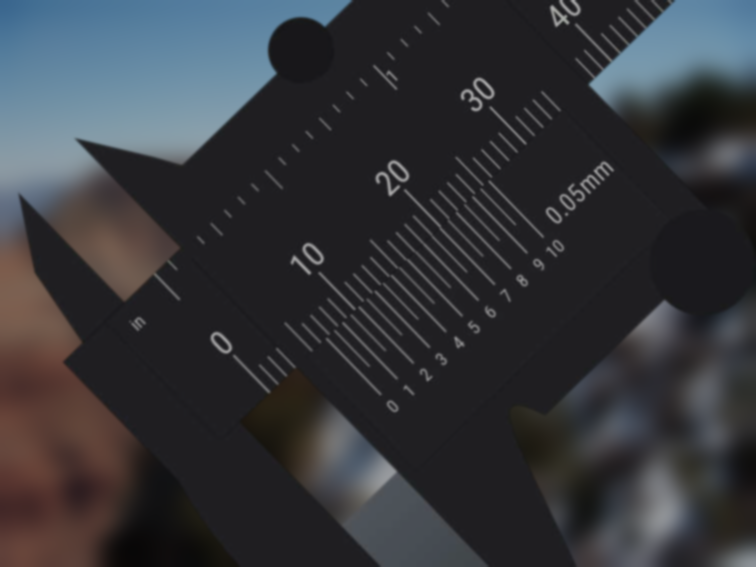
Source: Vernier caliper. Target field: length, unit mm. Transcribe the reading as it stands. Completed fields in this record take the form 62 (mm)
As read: 6.6 (mm)
